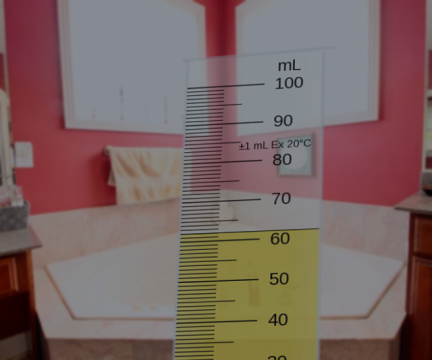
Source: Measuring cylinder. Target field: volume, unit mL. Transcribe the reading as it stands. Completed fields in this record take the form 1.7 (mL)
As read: 62 (mL)
